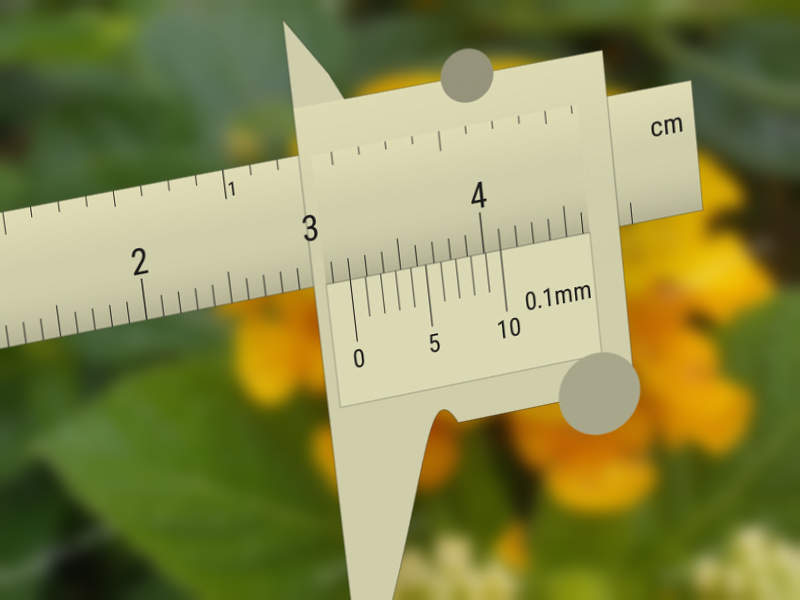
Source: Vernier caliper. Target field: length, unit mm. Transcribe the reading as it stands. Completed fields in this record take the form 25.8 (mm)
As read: 32.0 (mm)
